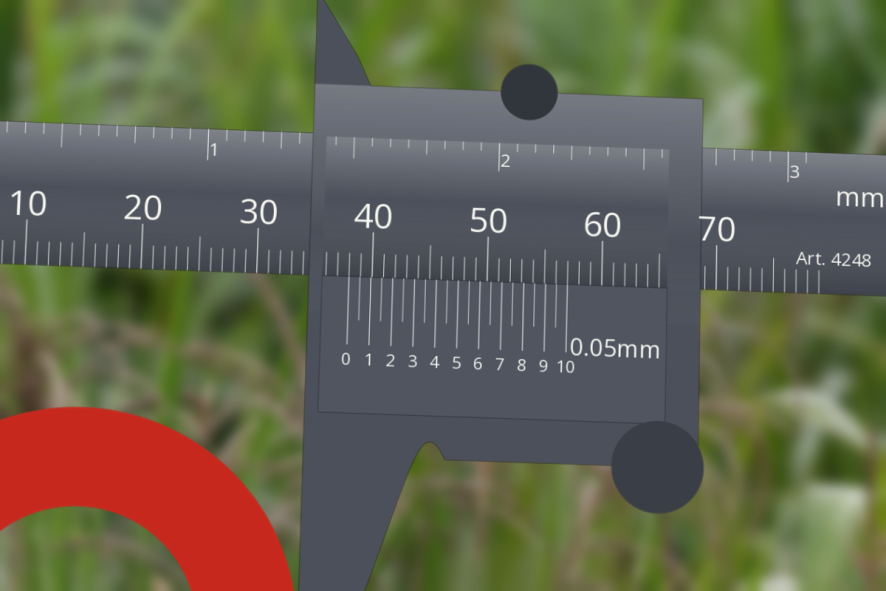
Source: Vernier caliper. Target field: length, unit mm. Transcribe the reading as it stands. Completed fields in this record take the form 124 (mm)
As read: 38.0 (mm)
